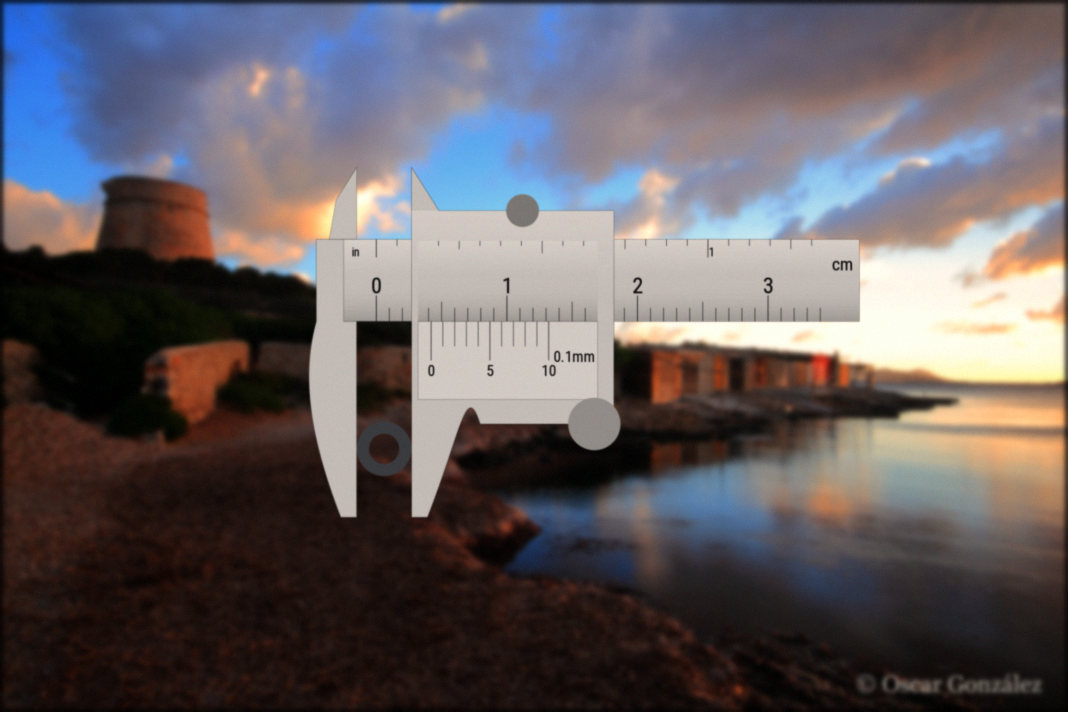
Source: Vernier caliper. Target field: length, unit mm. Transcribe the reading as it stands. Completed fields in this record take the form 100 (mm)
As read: 4.2 (mm)
